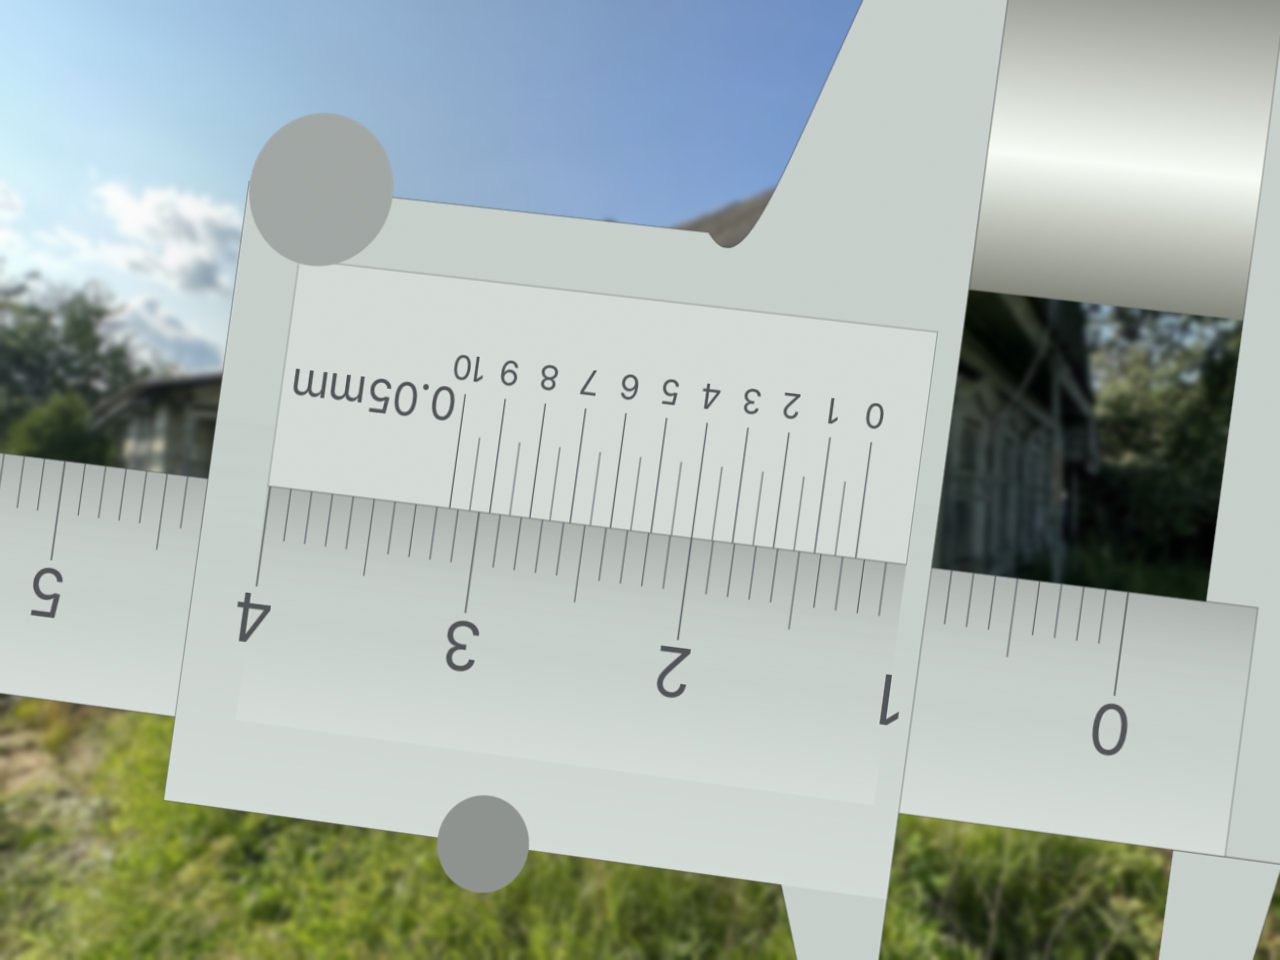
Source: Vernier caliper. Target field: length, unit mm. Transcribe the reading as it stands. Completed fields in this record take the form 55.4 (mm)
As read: 12.4 (mm)
